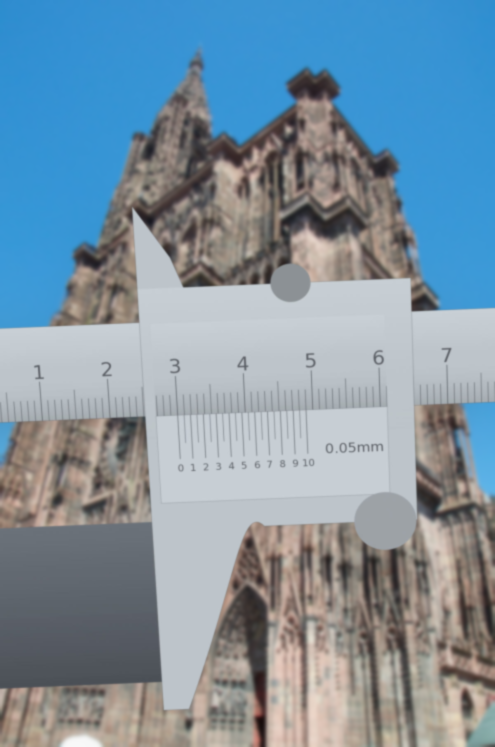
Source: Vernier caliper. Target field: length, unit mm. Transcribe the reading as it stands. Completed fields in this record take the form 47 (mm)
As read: 30.0 (mm)
